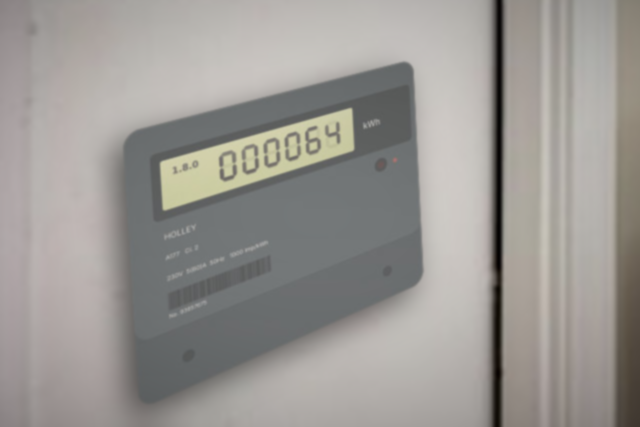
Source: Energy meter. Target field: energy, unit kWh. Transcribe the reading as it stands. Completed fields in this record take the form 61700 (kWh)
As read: 64 (kWh)
